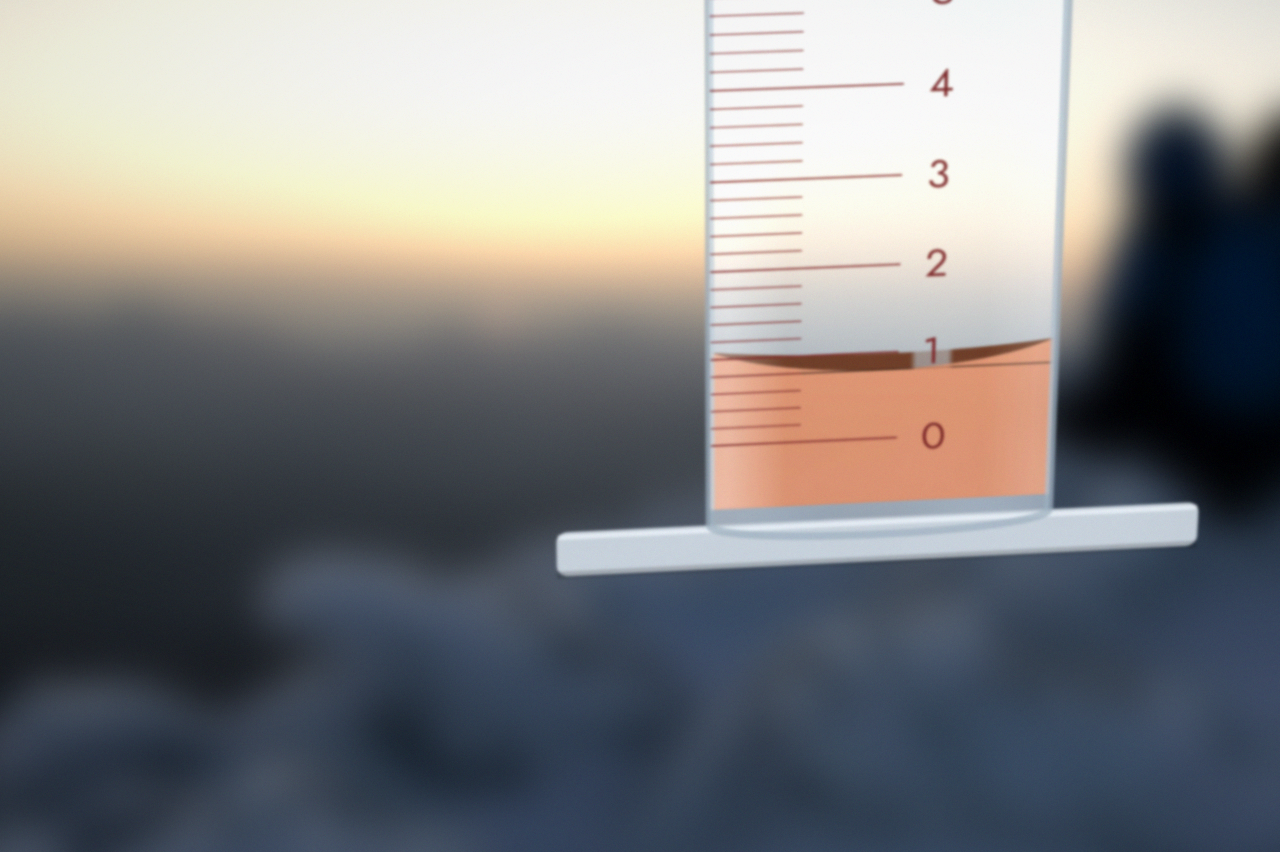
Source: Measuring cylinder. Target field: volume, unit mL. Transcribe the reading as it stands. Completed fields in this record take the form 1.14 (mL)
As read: 0.8 (mL)
